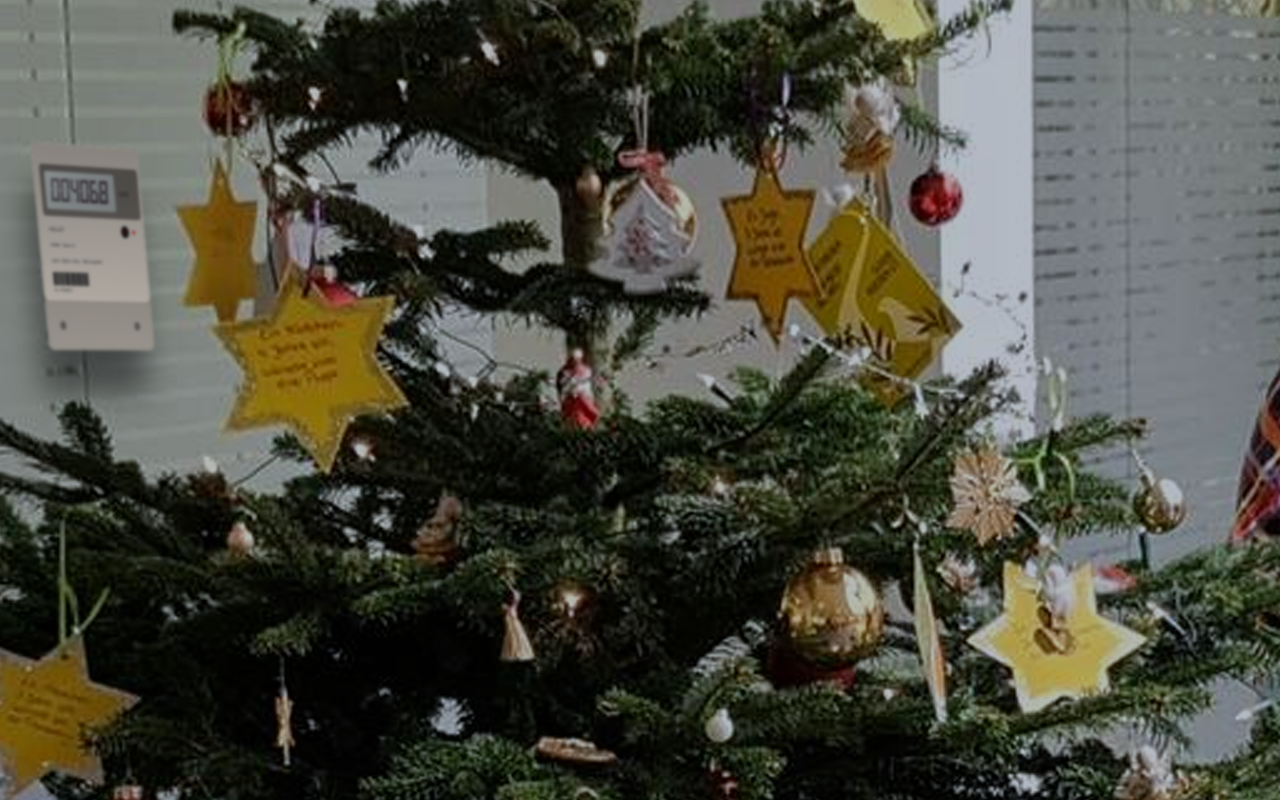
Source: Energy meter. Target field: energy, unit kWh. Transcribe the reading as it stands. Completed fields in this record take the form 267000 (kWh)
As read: 4068 (kWh)
